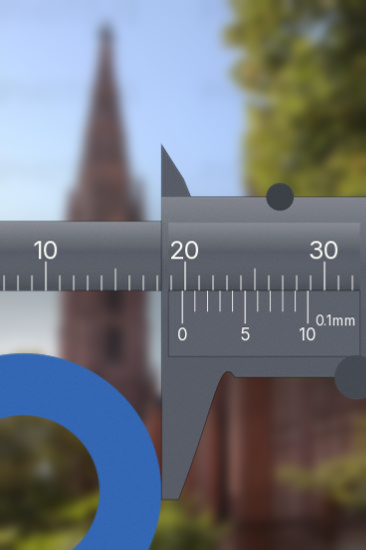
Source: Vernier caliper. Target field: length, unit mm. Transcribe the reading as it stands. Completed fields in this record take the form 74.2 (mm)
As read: 19.8 (mm)
